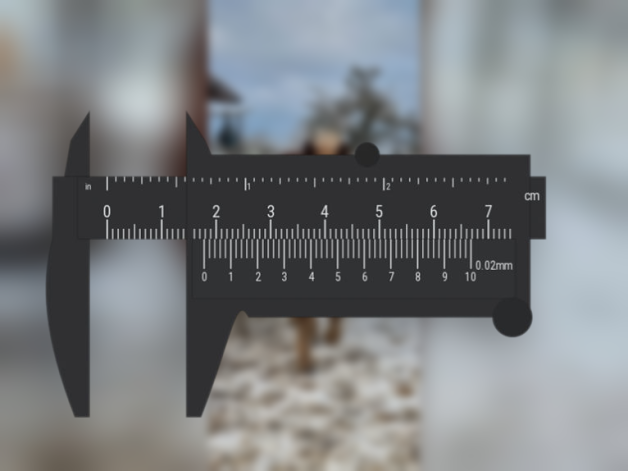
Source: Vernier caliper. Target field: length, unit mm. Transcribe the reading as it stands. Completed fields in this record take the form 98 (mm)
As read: 17.8 (mm)
